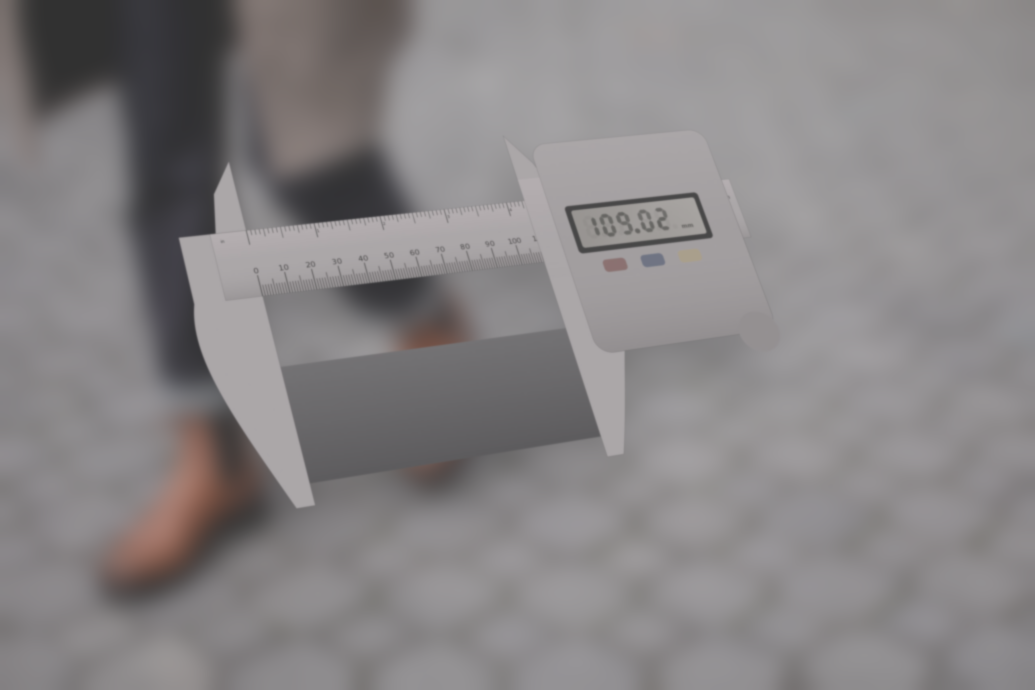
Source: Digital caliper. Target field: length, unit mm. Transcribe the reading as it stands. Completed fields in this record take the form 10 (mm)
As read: 109.02 (mm)
